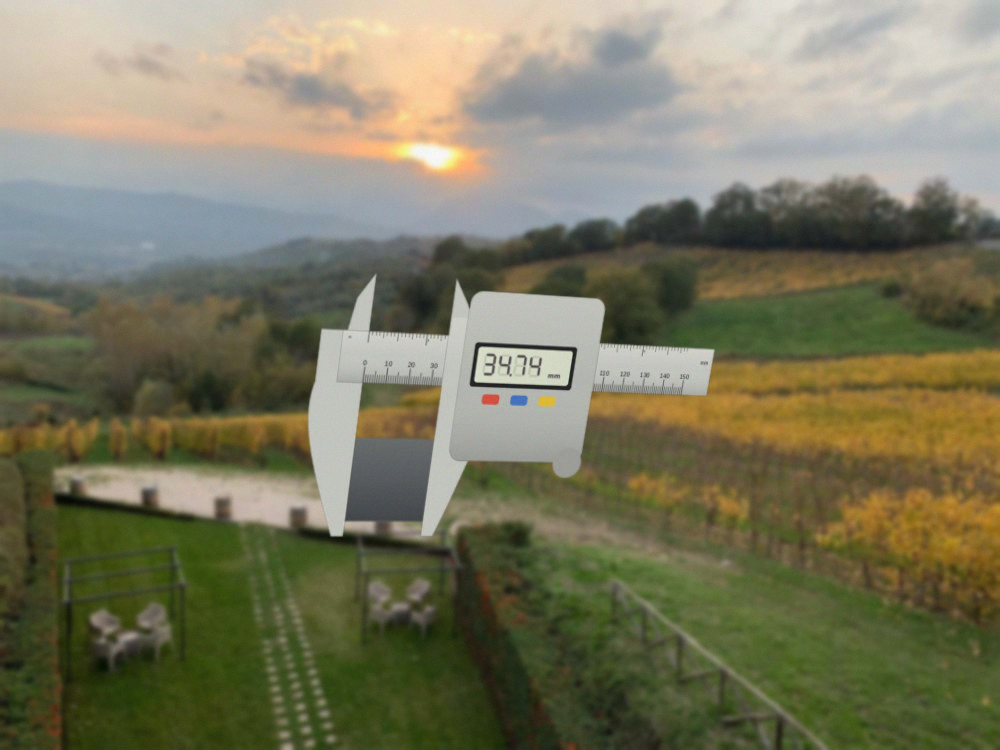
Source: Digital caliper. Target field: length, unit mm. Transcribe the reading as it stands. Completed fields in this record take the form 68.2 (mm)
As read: 34.74 (mm)
